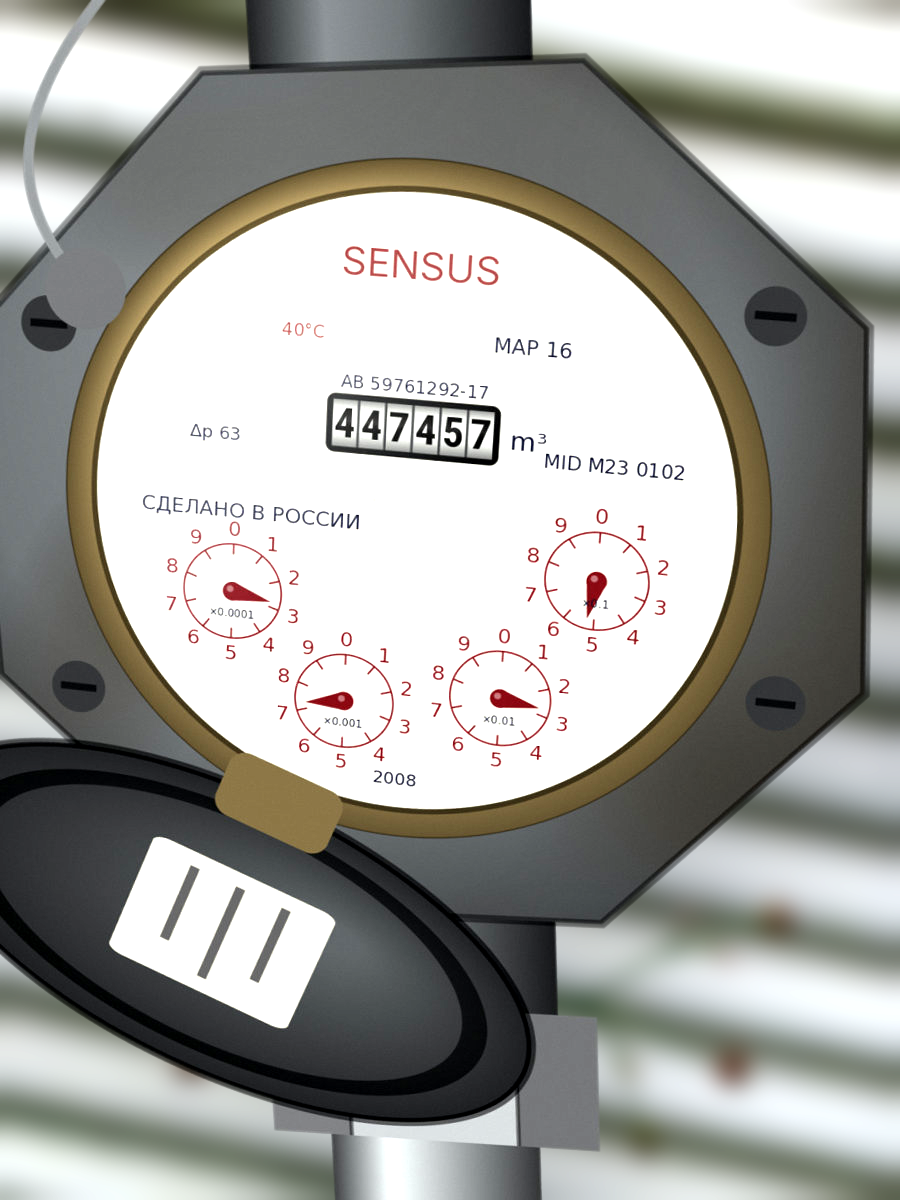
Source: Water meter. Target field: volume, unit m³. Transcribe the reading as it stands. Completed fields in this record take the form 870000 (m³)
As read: 447457.5272 (m³)
